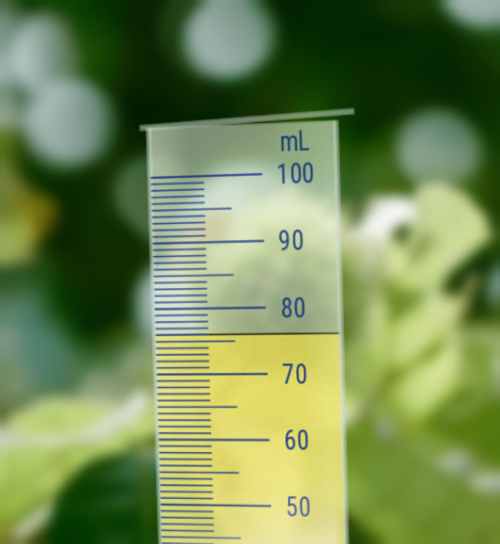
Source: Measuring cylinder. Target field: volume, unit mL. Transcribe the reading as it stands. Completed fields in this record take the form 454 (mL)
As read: 76 (mL)
